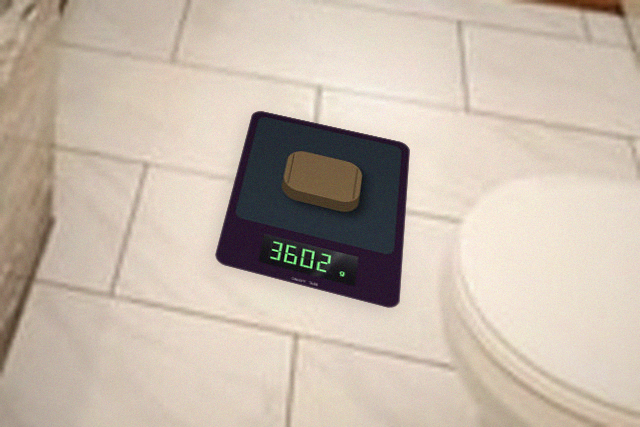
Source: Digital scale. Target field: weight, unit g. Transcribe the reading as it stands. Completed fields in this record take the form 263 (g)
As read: 3602 (g)
